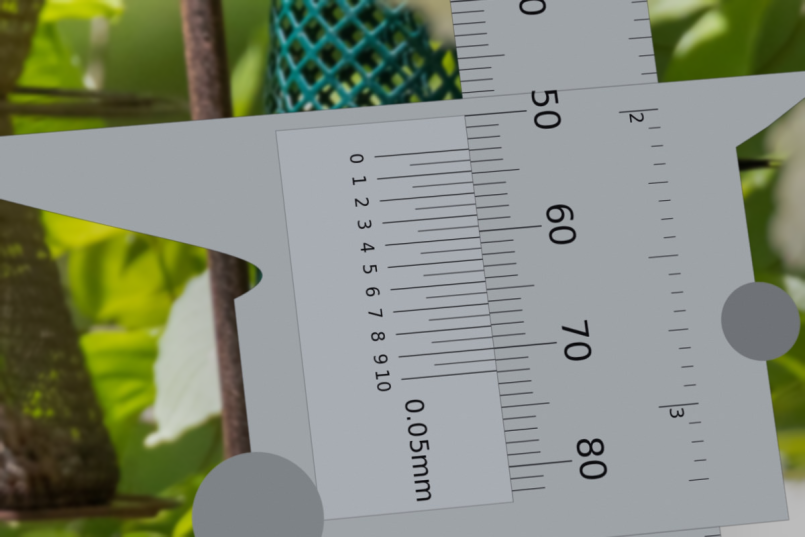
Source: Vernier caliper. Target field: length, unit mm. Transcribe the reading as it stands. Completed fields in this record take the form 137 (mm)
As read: 52.9 (mm)
